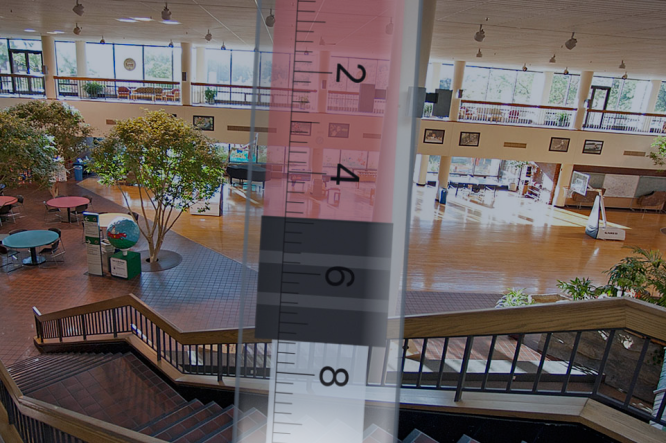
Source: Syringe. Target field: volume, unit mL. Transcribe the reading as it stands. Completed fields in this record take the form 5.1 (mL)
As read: 4.9 (mL)
